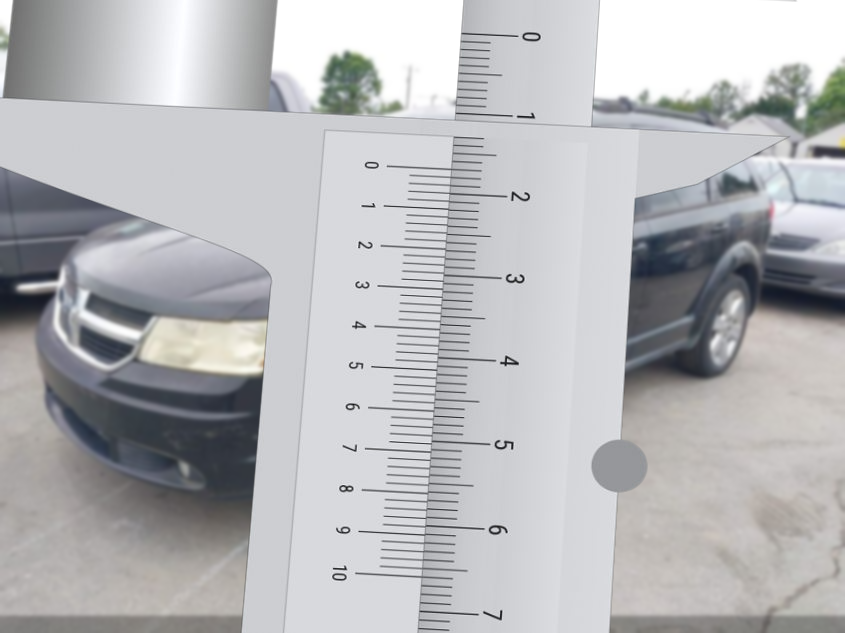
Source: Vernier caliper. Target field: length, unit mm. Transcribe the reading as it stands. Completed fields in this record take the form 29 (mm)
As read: 17.0 (mm)
